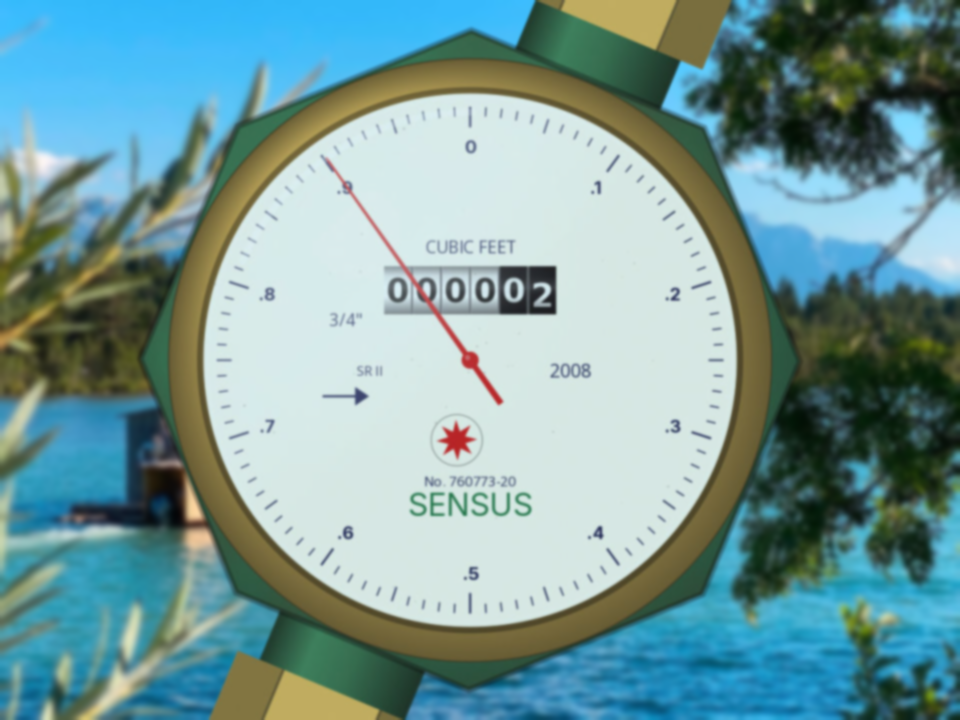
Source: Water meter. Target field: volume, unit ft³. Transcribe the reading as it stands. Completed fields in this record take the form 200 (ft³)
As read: 1.90 (ft³)
